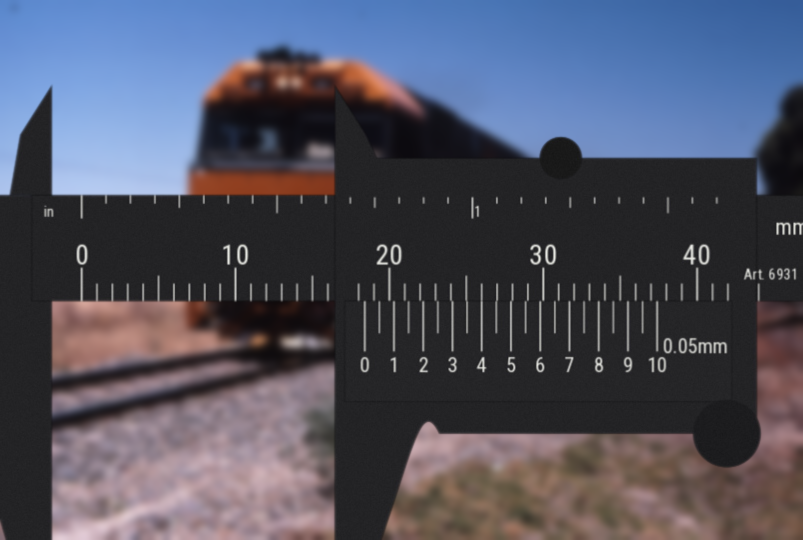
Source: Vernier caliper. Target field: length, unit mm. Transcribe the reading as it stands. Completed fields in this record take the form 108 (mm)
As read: 18.4 (mm)
